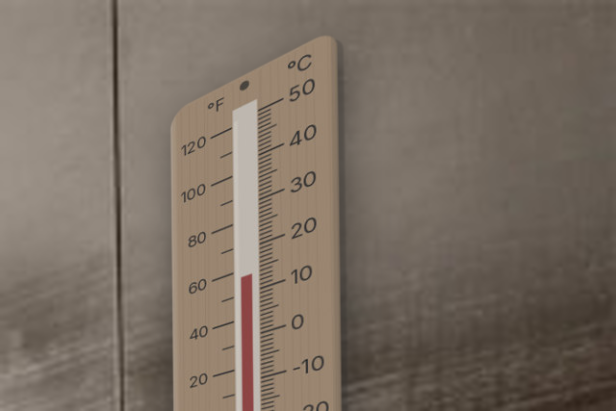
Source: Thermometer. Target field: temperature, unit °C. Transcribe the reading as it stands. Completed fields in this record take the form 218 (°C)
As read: 14 (°C)
